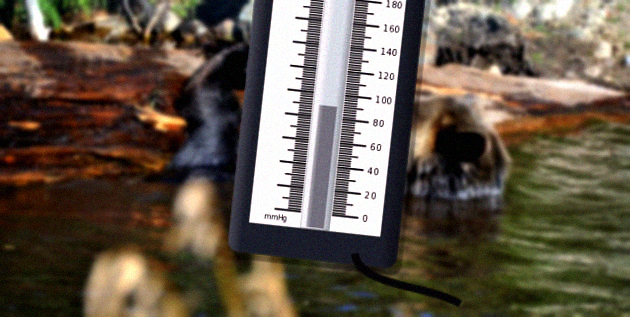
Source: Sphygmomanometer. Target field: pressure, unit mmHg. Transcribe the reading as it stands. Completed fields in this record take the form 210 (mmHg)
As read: 90 (mmHg)
